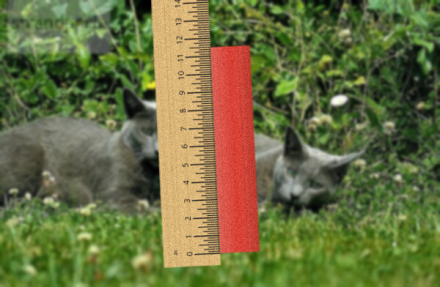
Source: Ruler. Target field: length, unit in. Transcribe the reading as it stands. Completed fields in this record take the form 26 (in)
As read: 11.5 (in)
